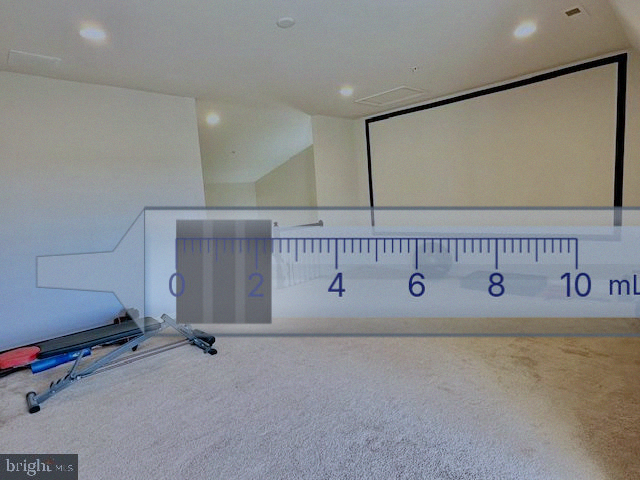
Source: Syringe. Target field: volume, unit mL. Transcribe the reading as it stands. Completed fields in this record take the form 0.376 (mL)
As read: 0 (mL)
